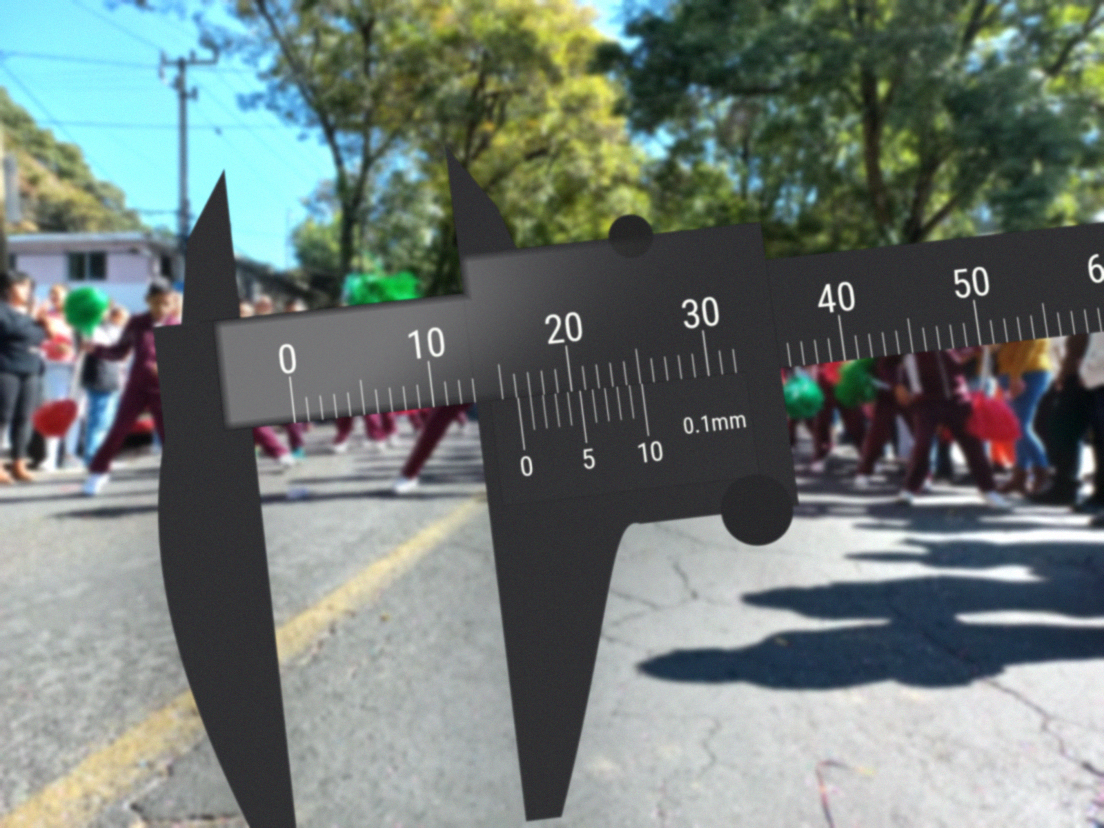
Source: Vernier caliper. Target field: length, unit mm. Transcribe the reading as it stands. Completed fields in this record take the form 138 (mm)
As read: 16.1 (mm)
